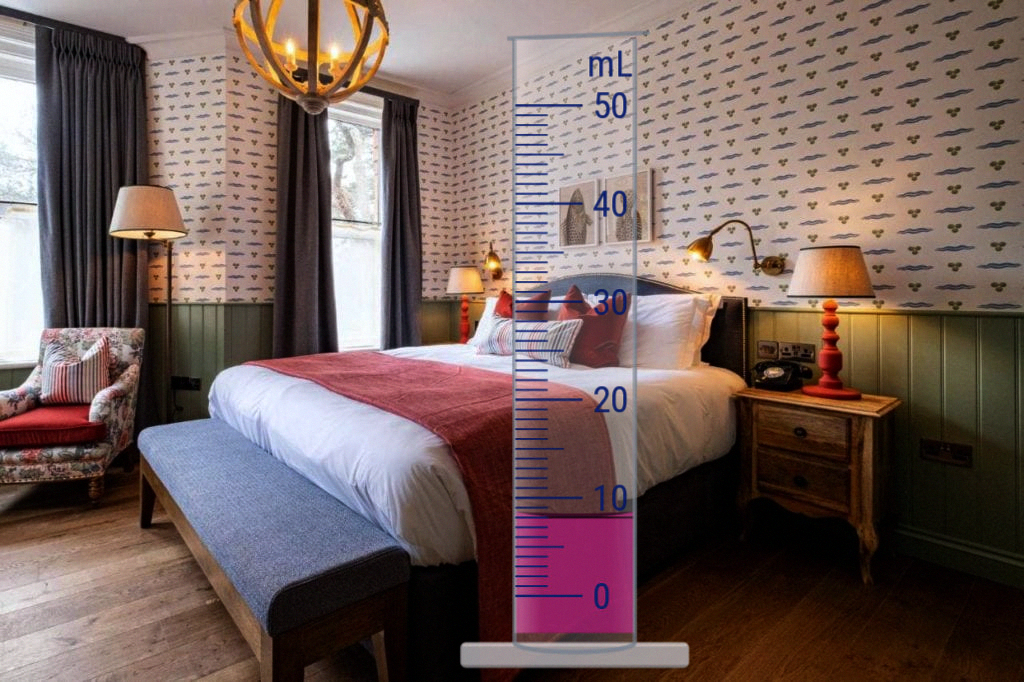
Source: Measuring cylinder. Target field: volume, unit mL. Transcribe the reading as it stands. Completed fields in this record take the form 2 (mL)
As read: 8 (mL)
